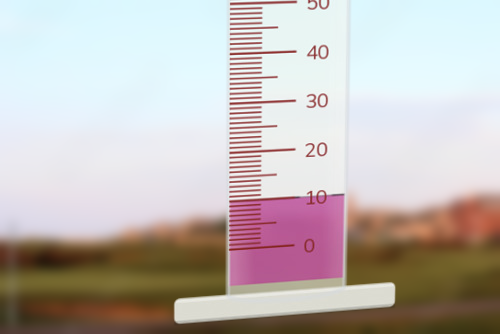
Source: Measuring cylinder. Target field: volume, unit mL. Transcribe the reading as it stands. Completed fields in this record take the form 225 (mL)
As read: 10 (mL)
